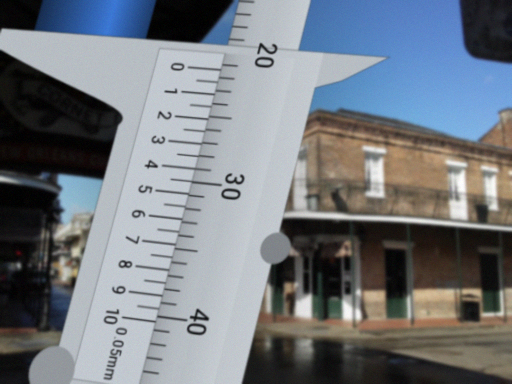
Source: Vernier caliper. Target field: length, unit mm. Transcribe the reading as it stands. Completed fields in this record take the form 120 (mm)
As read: 21.4 (mm)
